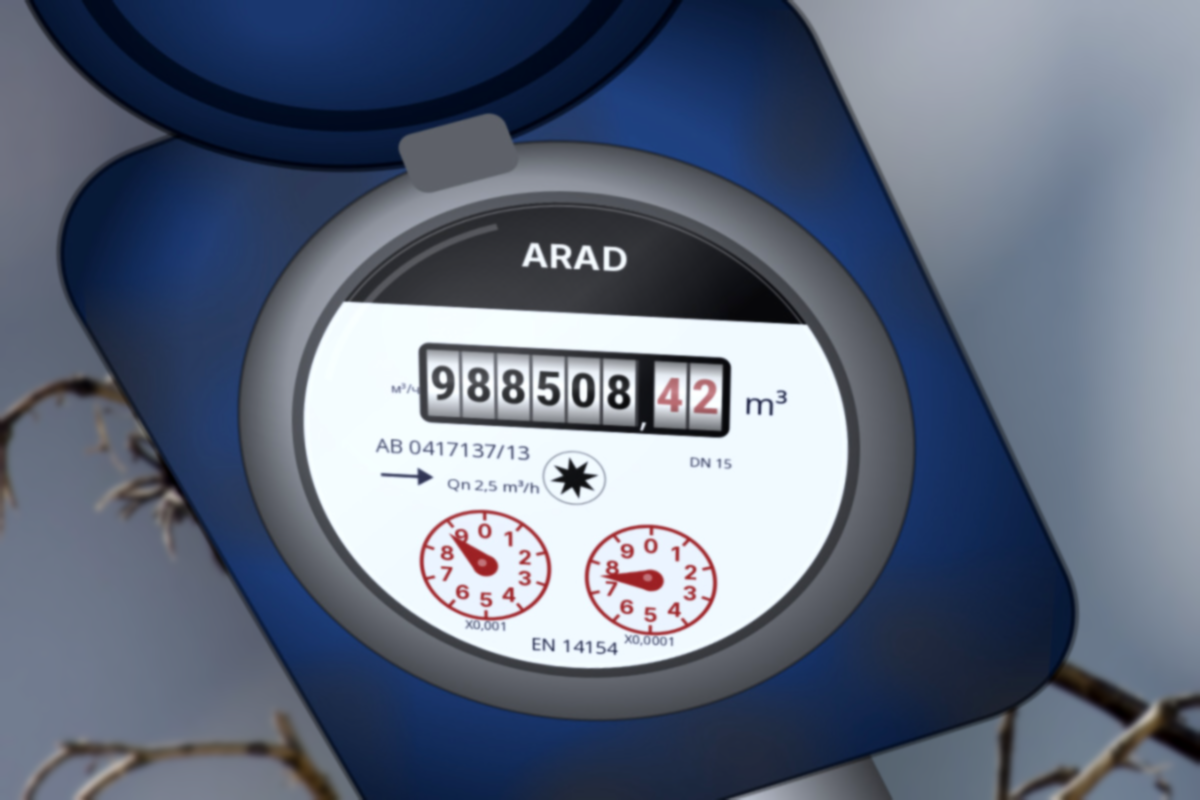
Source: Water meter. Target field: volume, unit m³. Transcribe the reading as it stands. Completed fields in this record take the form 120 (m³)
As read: 988508.4287 (m³)
